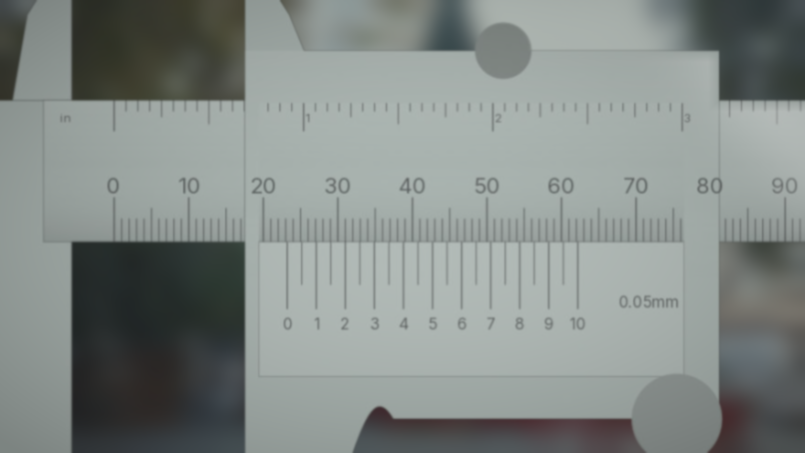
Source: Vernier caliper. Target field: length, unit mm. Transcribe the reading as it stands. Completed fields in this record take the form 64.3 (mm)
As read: 23.2 (mm)
